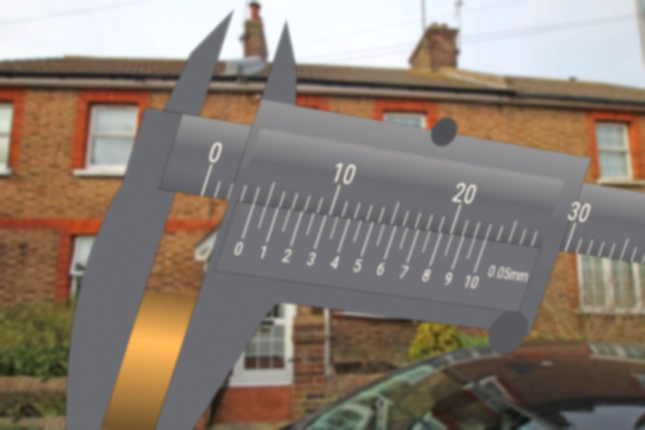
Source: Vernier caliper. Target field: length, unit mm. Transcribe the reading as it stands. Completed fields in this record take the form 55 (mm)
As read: 4.0 (mm)
